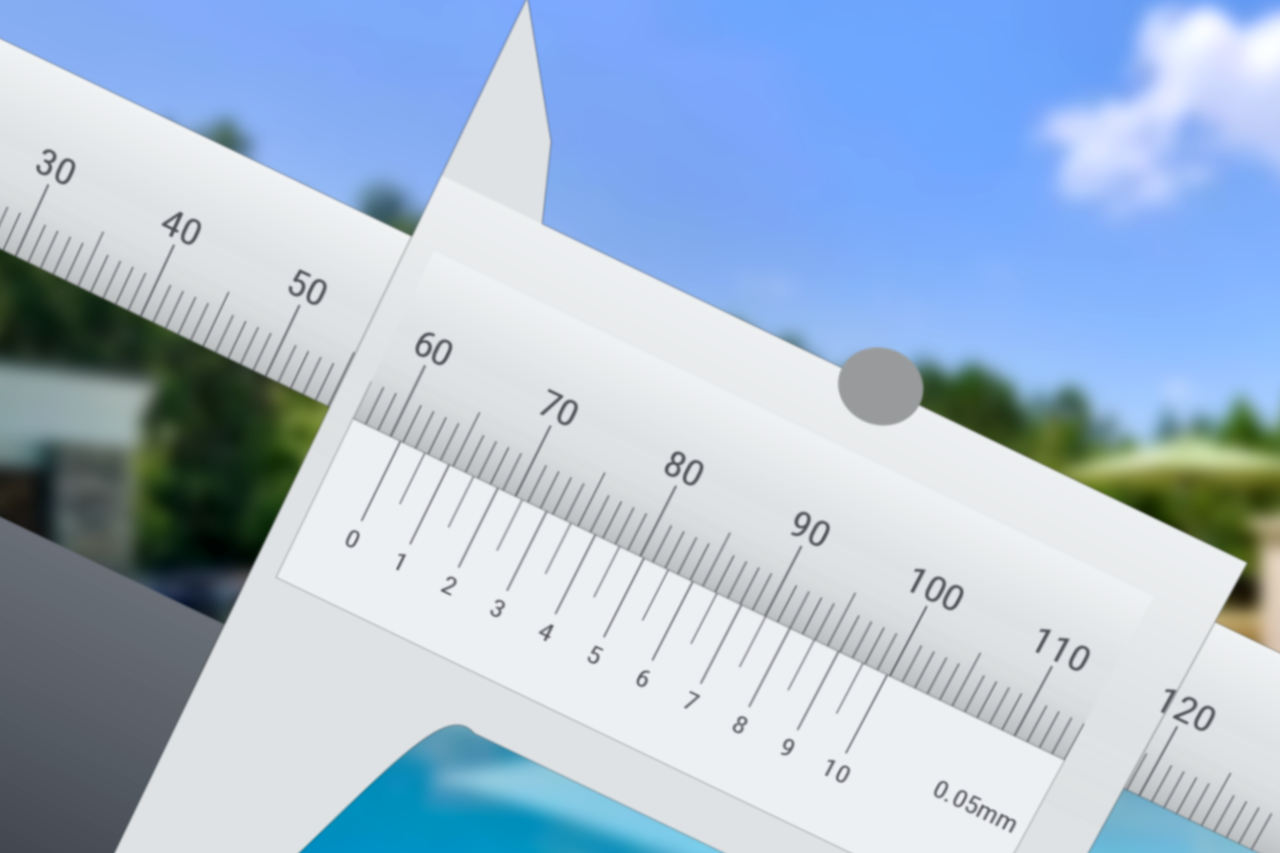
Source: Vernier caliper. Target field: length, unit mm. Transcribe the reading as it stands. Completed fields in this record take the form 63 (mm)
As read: 60.8 (mm)
